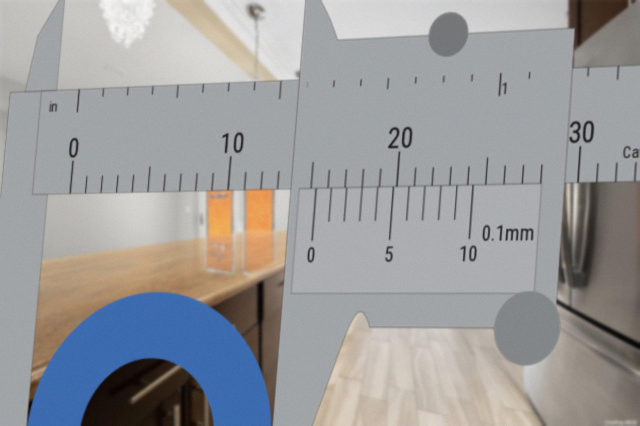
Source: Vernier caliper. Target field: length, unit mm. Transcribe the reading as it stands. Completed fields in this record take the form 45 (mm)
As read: 15.3 (mm)
